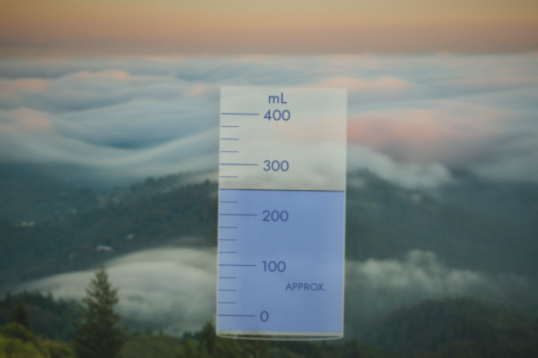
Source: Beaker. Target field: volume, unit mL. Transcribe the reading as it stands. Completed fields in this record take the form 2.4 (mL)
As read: 250 (mL)
